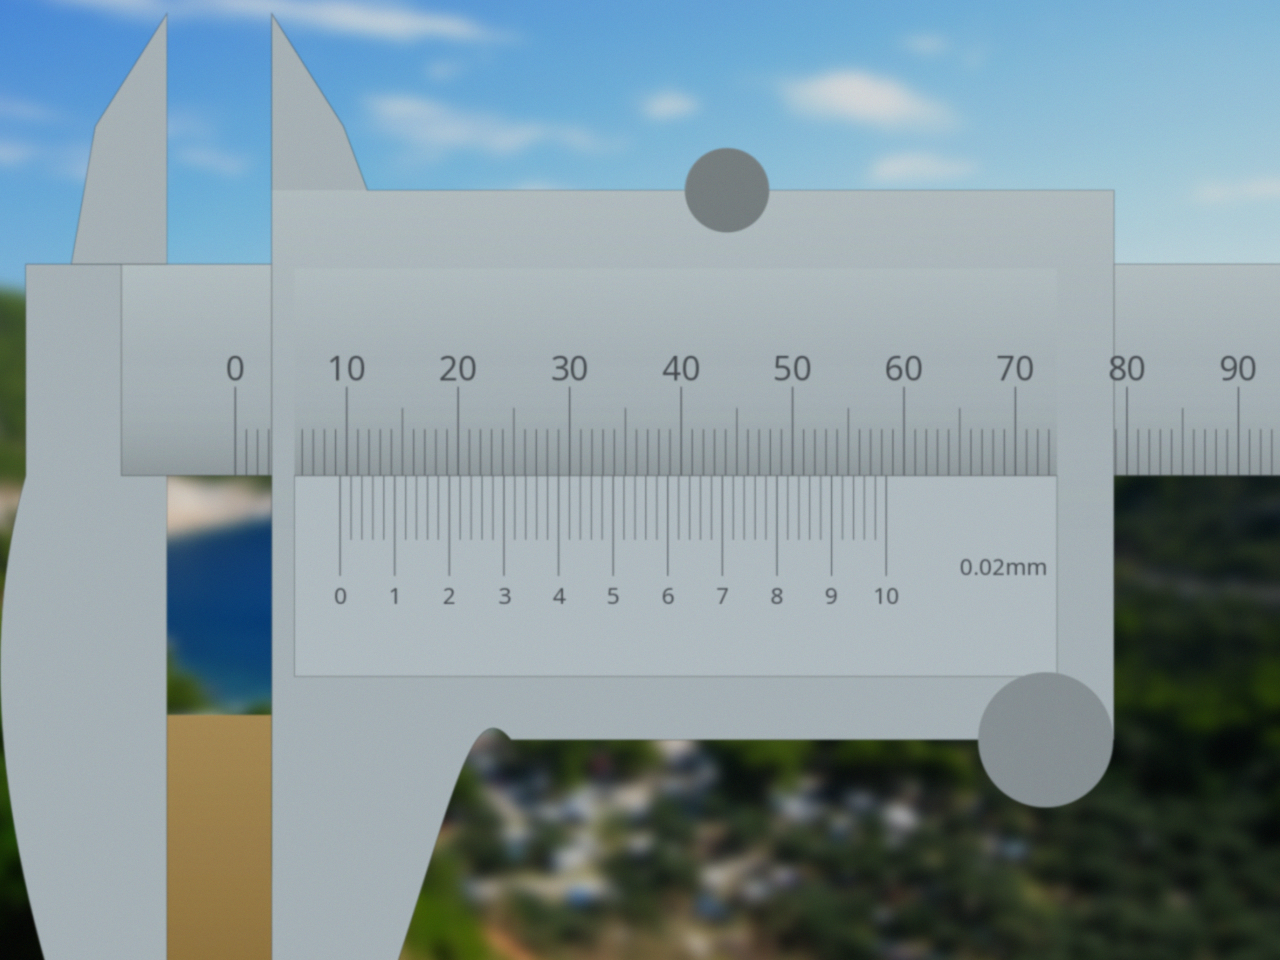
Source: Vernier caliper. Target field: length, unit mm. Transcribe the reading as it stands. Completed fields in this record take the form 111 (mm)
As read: 9.4 (mm)
